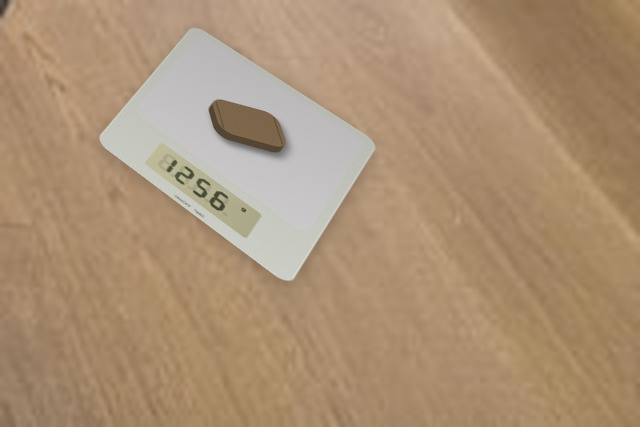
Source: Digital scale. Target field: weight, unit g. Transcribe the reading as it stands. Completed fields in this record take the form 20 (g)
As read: 1256 (g)
